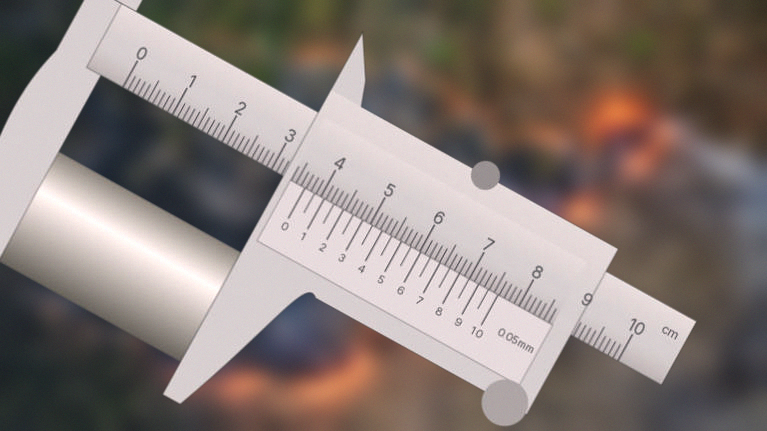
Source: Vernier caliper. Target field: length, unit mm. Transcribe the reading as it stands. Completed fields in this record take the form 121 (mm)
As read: 36.8 (mm)
